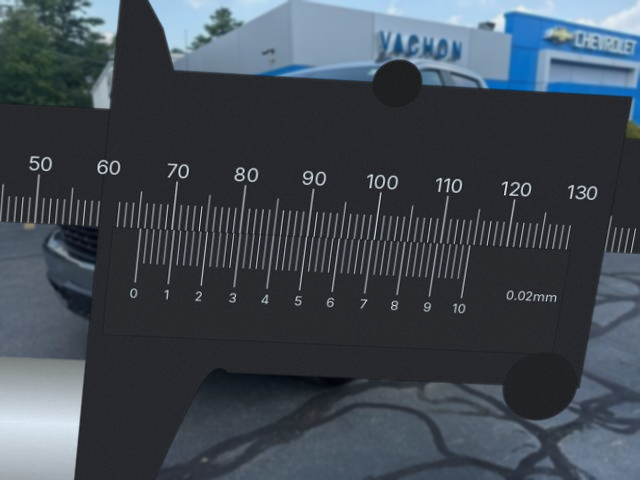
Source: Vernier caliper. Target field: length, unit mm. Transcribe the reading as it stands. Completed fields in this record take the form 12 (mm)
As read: 65.4 (mm)
